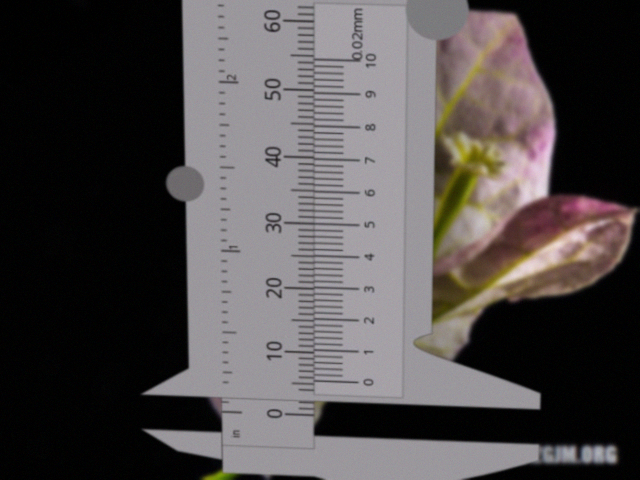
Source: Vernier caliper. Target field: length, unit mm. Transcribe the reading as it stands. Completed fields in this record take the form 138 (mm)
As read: 5.5 (mm)
